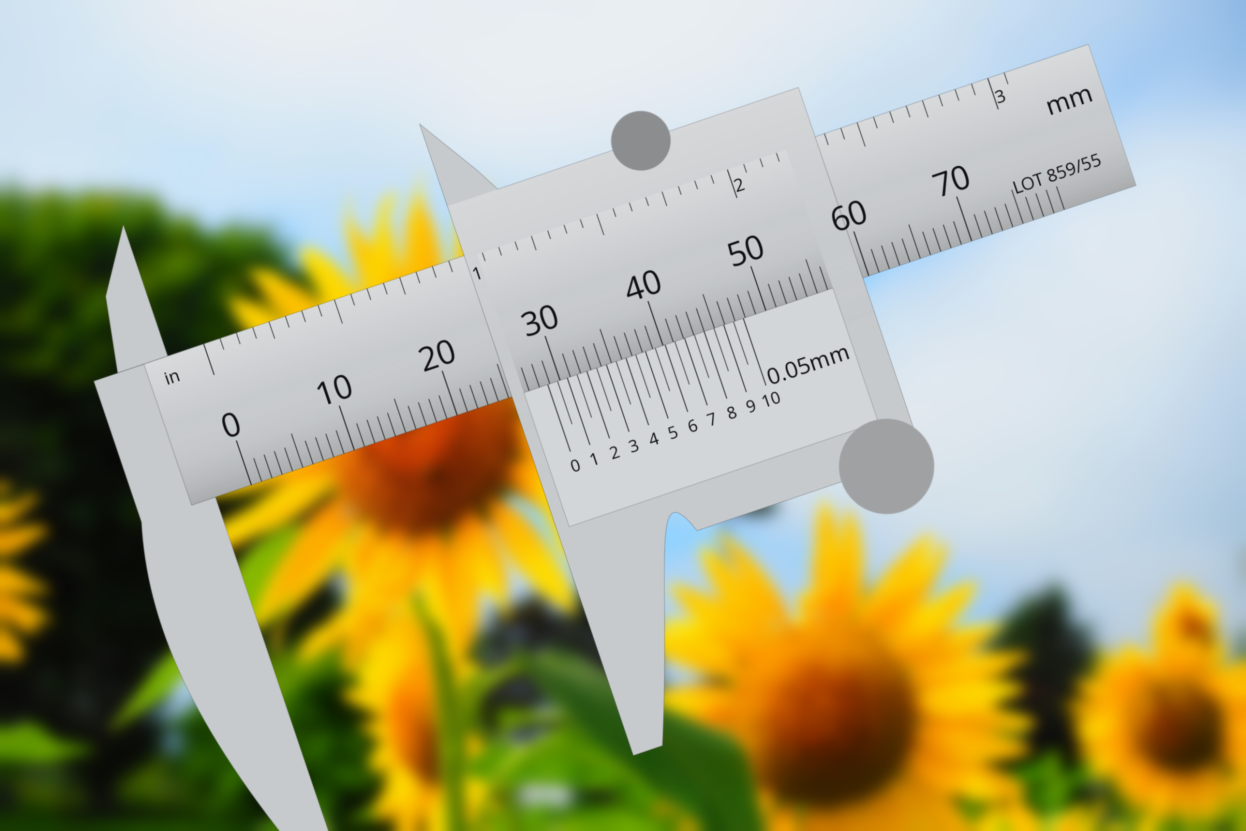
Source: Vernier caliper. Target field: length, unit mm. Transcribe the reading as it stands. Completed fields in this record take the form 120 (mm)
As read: 28.8 (mm)
